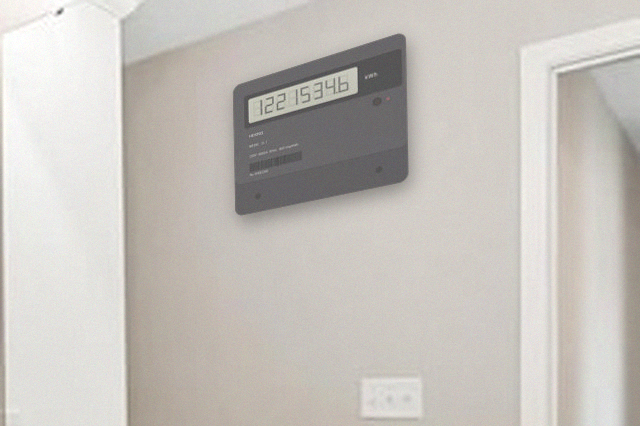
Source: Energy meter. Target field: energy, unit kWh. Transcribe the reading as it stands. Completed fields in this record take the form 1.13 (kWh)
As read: 1221534.6 (kWh)
